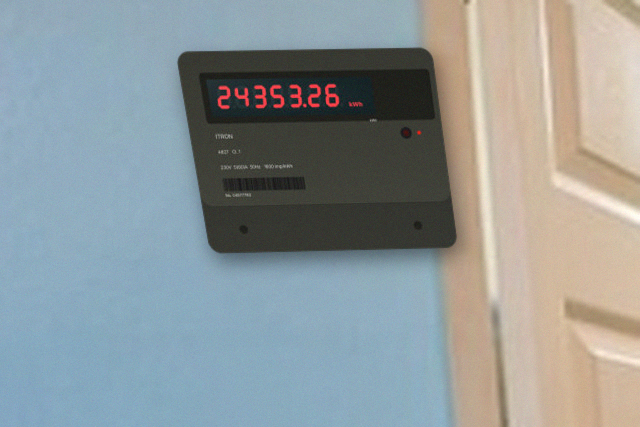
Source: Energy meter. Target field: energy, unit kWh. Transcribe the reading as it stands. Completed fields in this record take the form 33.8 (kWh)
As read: 24353.26 (kWh)
